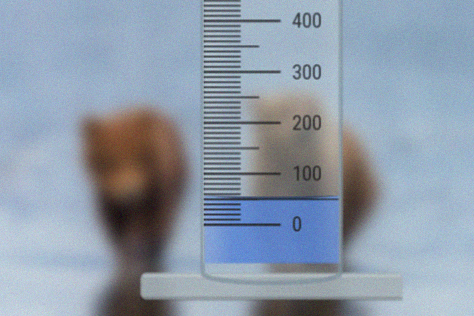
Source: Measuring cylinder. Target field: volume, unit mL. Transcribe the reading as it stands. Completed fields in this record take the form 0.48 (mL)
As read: 50 (mL)
